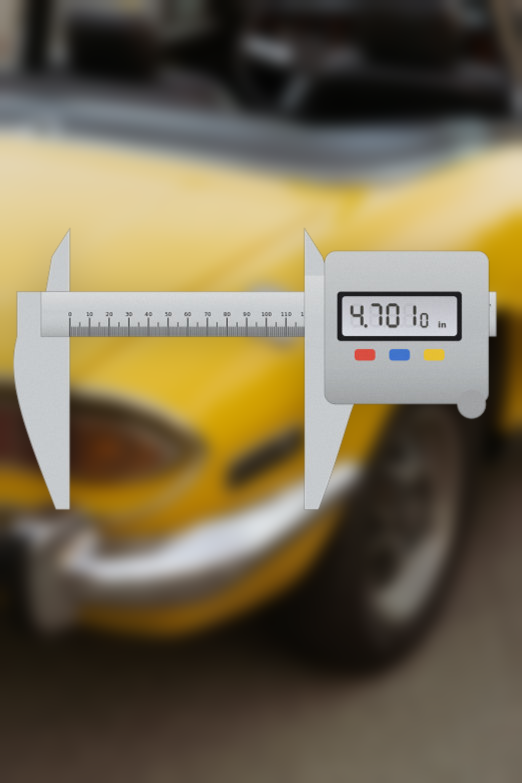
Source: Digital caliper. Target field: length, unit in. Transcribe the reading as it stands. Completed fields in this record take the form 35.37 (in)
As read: 4.7010 (in)
